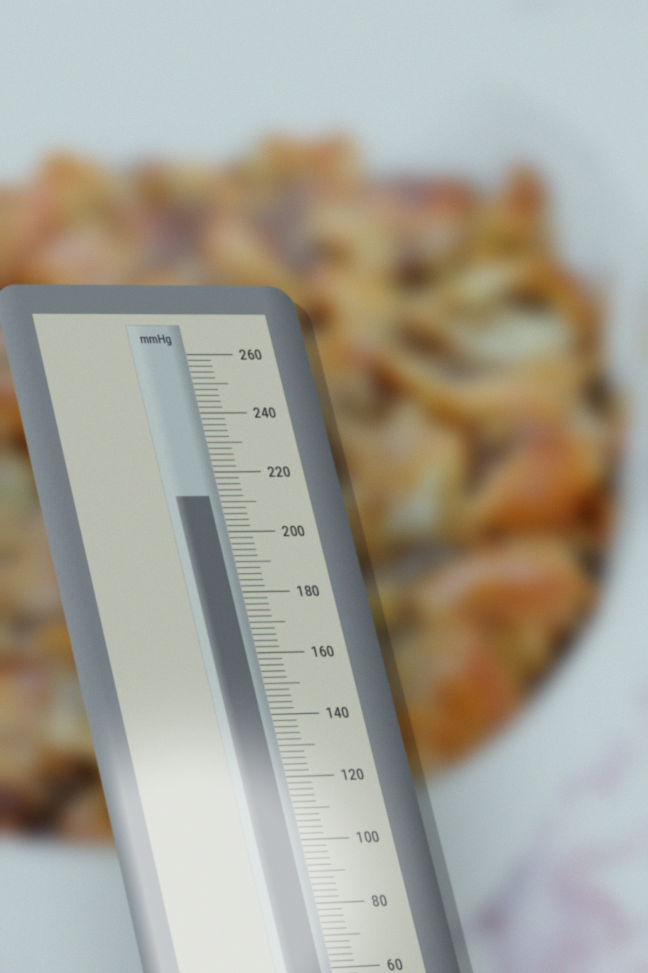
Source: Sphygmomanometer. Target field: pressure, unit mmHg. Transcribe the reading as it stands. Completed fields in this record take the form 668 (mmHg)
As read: 212 (mmHg)
